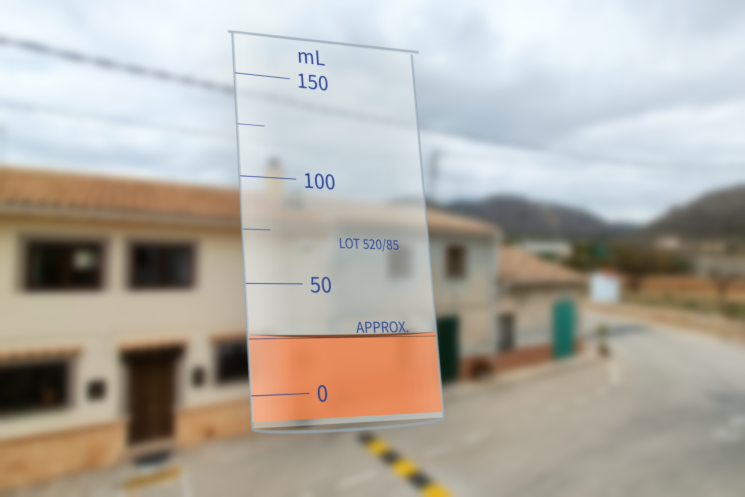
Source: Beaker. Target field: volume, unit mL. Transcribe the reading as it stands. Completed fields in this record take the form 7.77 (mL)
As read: 25 (mL)
